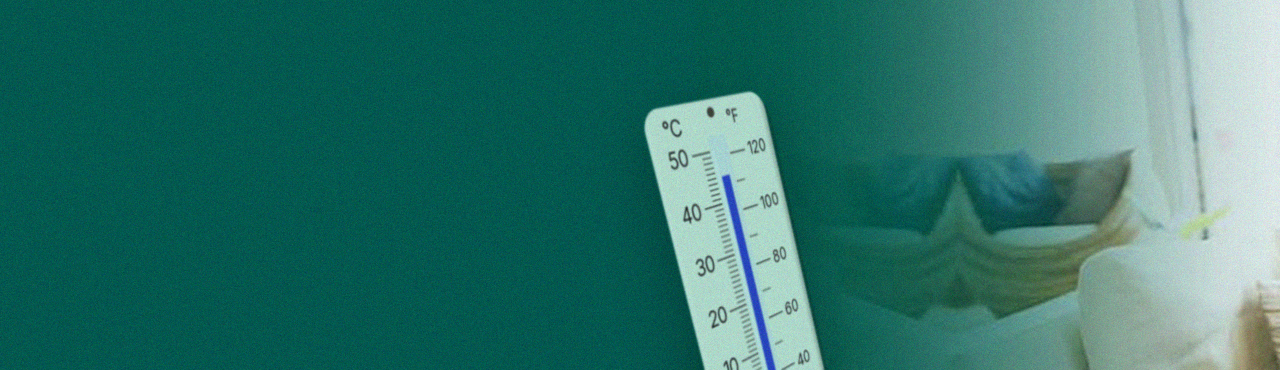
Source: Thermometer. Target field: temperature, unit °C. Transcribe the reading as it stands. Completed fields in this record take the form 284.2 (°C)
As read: 45 (°C)
